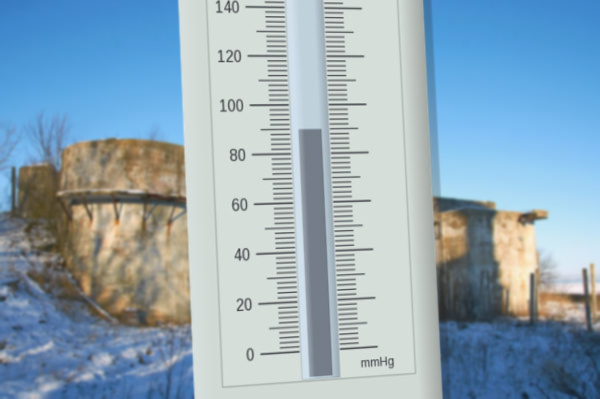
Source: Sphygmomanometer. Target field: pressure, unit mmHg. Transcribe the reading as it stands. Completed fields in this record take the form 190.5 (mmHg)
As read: 90 (mmHg)
